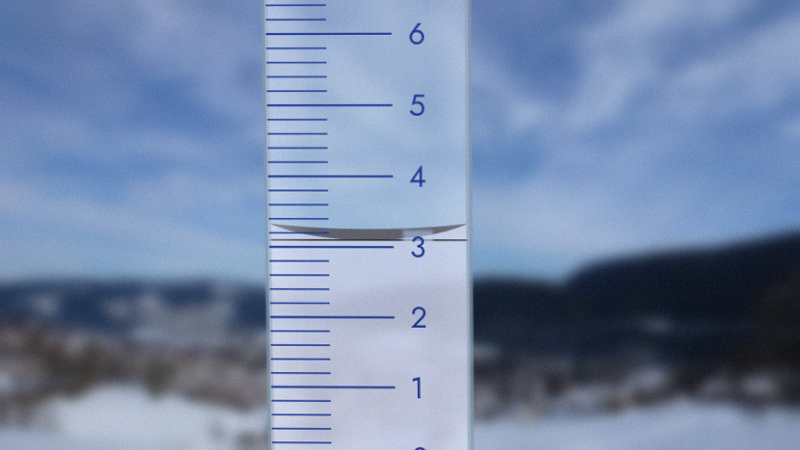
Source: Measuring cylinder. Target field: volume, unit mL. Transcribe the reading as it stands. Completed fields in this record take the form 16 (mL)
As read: 3.1 (mL)
